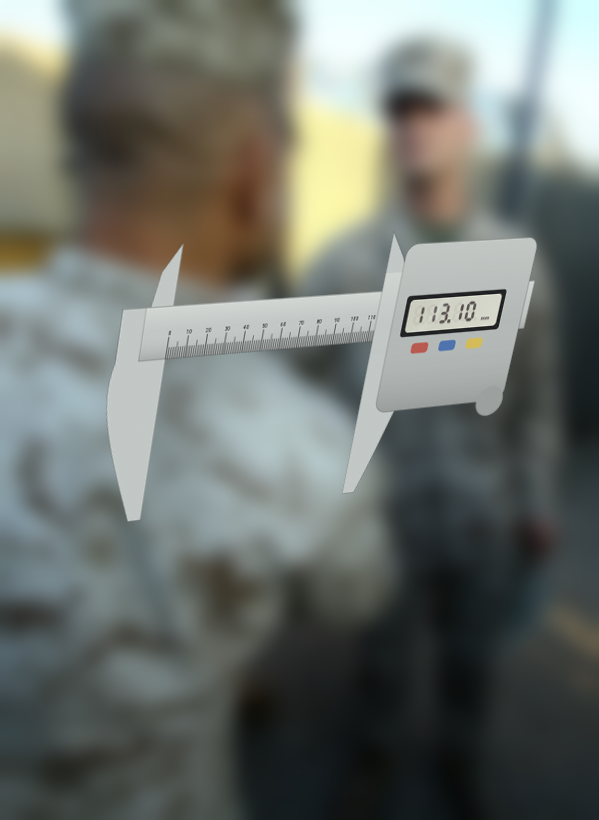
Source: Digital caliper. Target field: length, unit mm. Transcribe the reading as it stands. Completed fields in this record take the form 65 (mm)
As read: 113.10 (mm)
